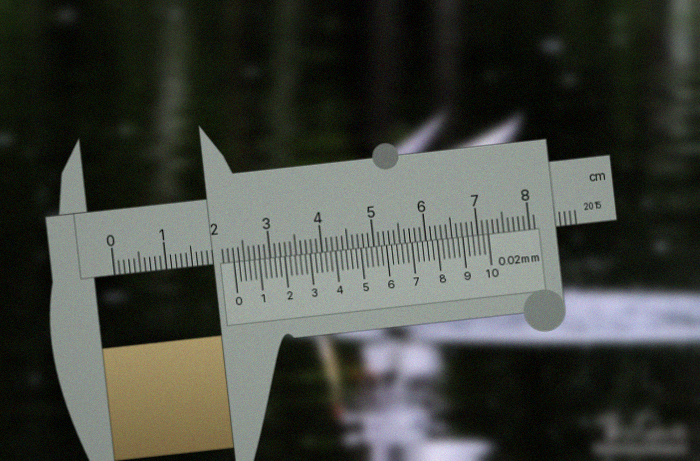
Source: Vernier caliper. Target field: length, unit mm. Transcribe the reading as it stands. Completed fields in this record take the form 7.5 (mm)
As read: 23.0 (mm)
